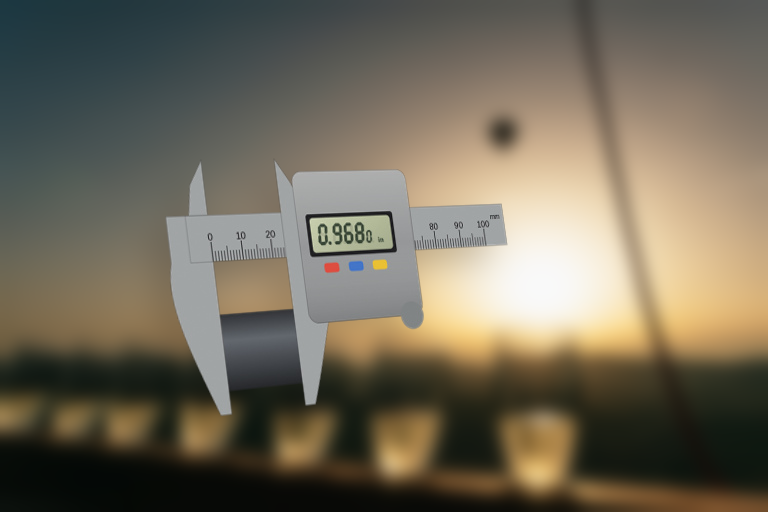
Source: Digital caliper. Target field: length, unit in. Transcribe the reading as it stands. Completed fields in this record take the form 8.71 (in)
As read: 0.9680 (in)
